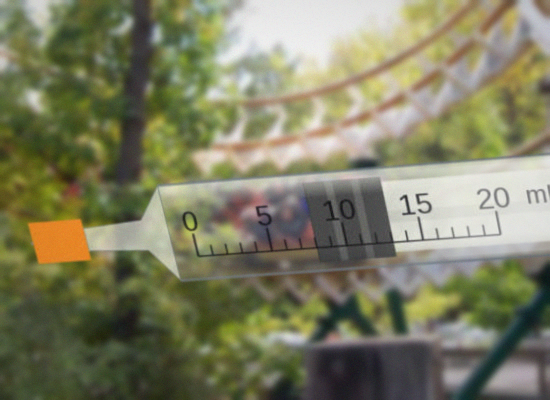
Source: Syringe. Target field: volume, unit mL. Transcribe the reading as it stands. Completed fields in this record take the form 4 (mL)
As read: 8 (mL)
